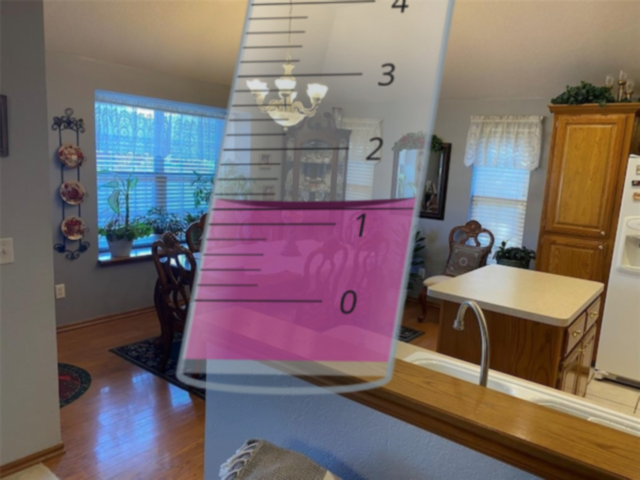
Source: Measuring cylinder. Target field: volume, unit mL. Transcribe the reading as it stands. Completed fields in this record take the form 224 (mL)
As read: 1.2 (mL)
